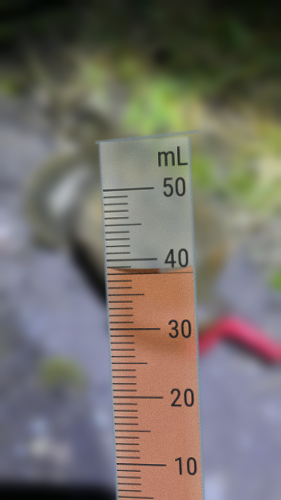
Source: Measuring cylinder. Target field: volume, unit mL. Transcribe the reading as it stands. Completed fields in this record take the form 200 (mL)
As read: 38 (mL)
